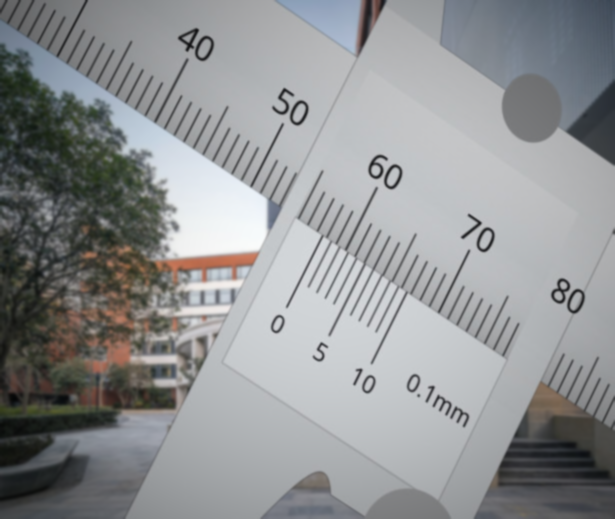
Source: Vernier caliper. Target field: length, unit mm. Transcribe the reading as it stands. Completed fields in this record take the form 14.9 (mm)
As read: 57.6 (mm)
